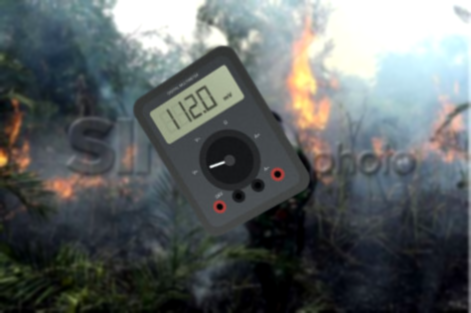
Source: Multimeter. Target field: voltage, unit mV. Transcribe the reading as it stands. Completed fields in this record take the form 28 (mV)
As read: 112.0 (mV)
